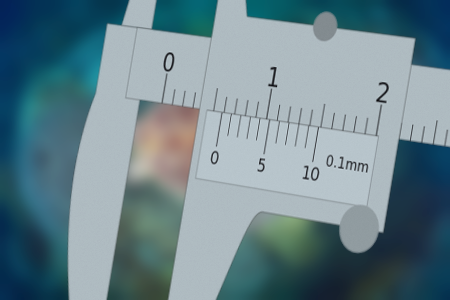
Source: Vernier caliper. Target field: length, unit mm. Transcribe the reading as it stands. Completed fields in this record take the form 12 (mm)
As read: 5.8 (mm)
